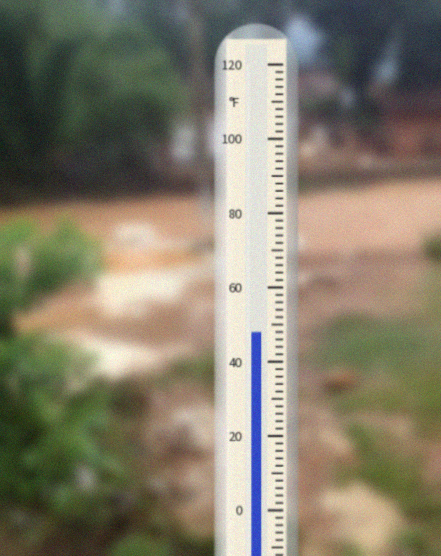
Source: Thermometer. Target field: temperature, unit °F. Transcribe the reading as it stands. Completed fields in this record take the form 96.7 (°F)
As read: 48 (°F)
